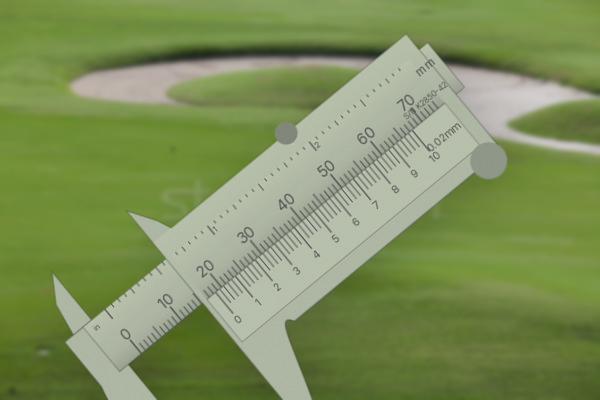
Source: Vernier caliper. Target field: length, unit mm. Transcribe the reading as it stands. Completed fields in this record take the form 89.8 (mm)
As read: 18.5 (mm)
